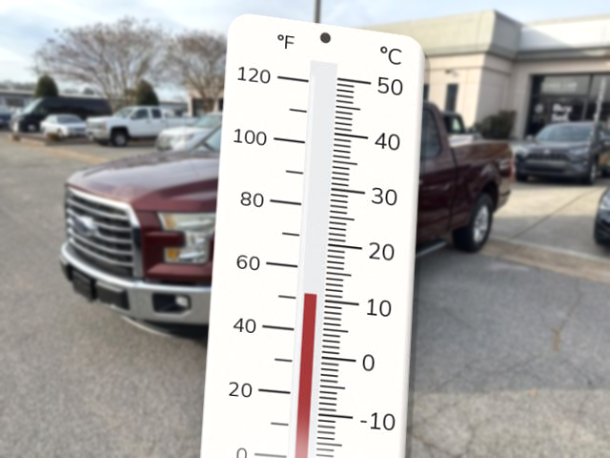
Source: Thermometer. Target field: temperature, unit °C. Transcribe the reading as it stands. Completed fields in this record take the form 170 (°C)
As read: 11 (°C)
